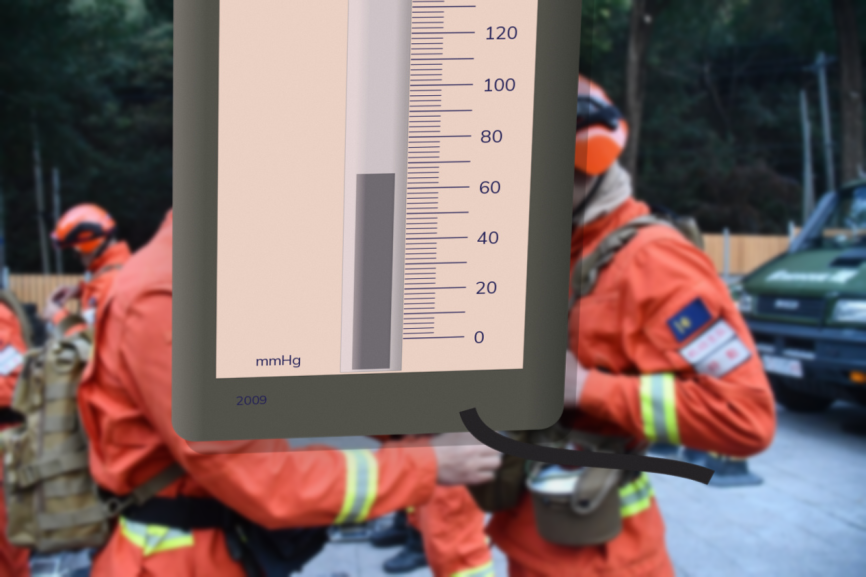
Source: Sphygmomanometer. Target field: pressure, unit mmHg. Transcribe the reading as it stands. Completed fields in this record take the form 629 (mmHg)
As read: 66 (mmHg)
